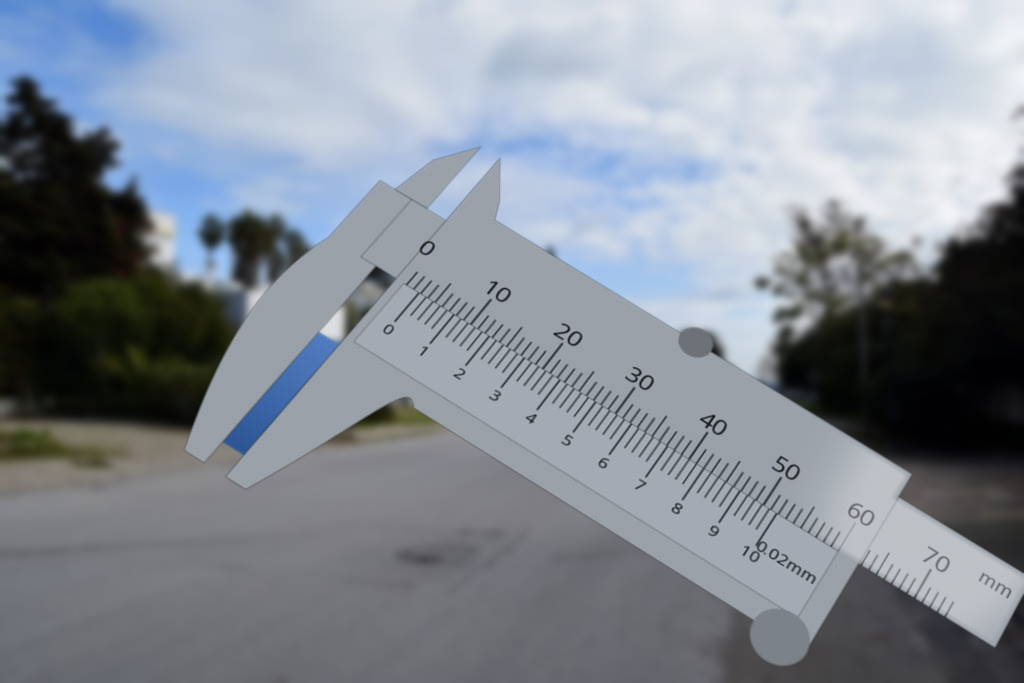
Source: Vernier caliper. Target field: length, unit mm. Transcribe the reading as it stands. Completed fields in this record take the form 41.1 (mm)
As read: 2.8 (mm)
